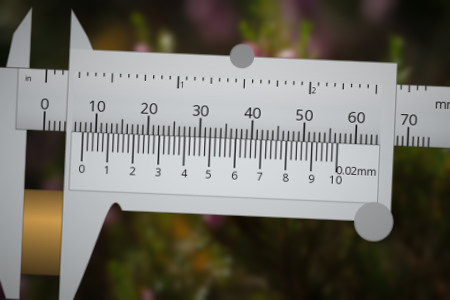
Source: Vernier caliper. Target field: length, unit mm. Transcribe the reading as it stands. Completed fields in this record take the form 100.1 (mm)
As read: 7.5 (mm)
